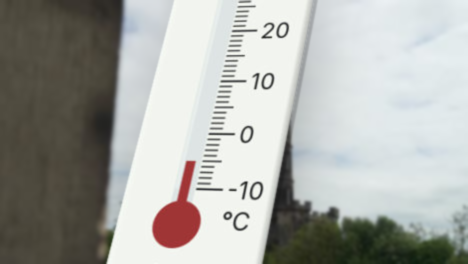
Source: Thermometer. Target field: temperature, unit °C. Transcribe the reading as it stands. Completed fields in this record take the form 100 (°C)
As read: -5 (°C)
